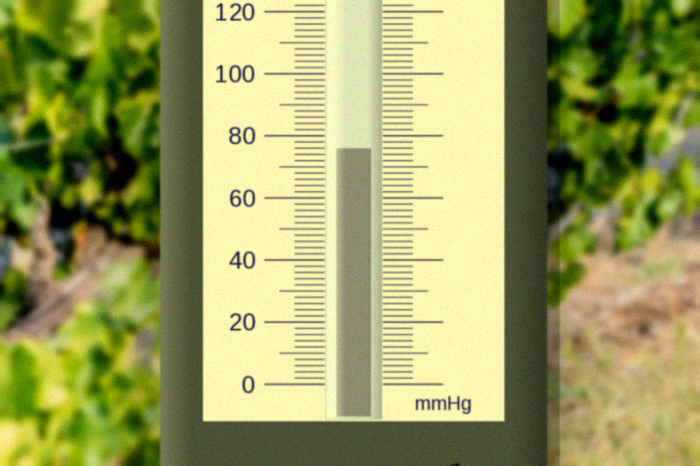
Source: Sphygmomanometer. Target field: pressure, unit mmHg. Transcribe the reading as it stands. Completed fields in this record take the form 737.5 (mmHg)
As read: 76 (mmHg)
